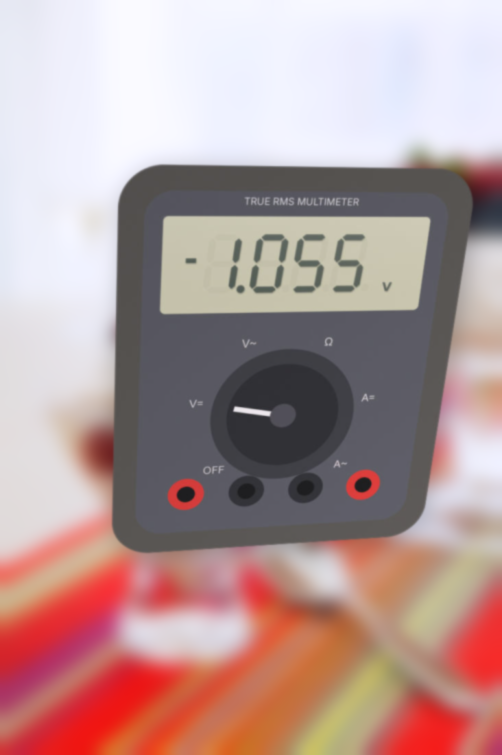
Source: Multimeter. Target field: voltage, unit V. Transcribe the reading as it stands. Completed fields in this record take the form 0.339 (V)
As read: -1.055 (V)
